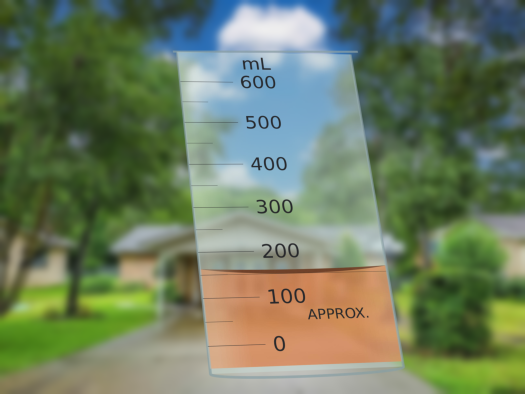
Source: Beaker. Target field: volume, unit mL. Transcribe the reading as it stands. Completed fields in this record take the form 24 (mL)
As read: 150 (mL)
